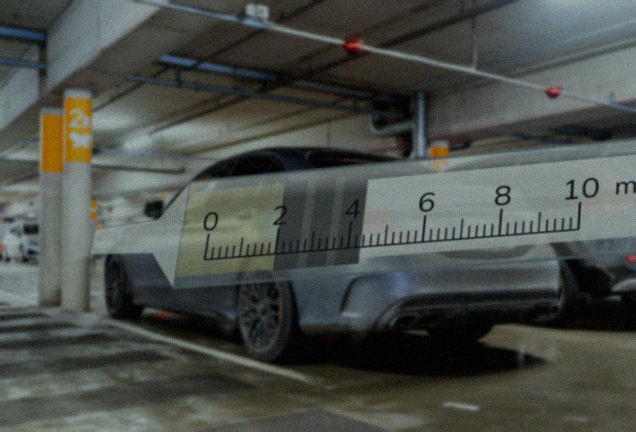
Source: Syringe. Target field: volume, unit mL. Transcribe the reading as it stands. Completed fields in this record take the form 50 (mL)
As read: 2 (mL)
